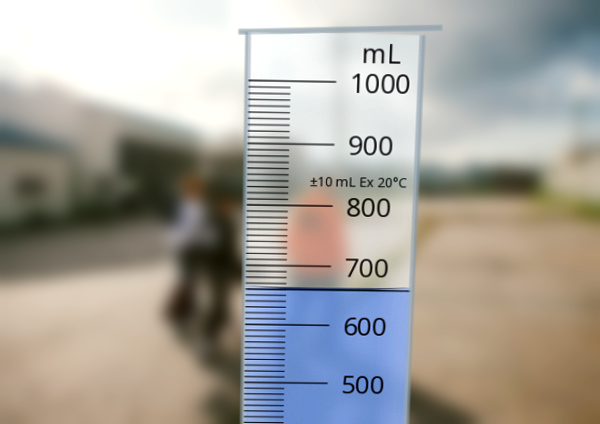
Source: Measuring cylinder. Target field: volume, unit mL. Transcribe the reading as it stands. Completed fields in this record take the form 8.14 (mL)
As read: 660 (mL)
